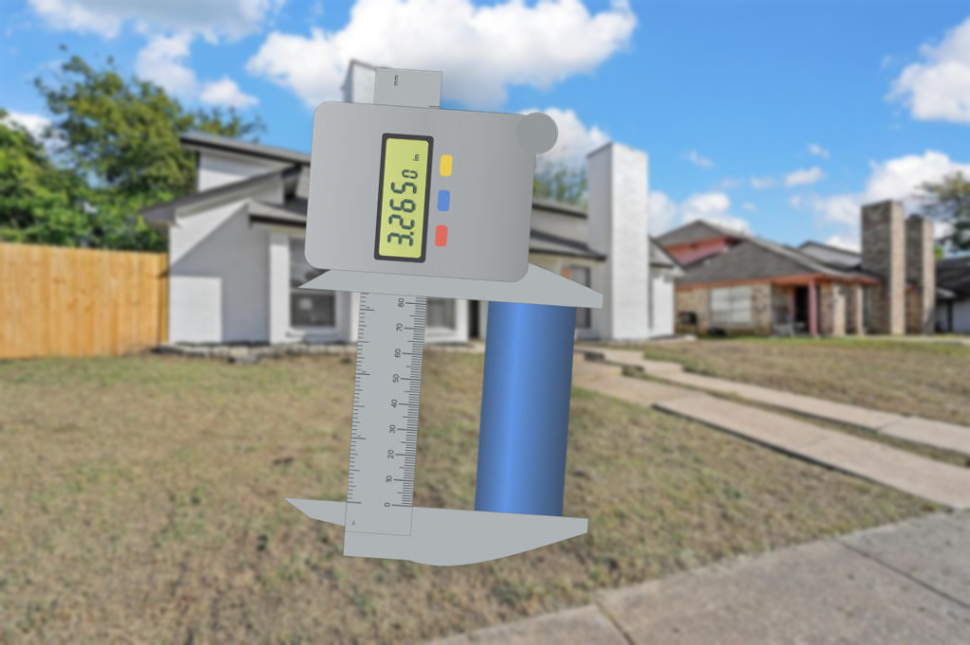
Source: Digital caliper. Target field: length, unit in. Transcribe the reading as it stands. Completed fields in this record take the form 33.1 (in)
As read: 3.2650 (in)
